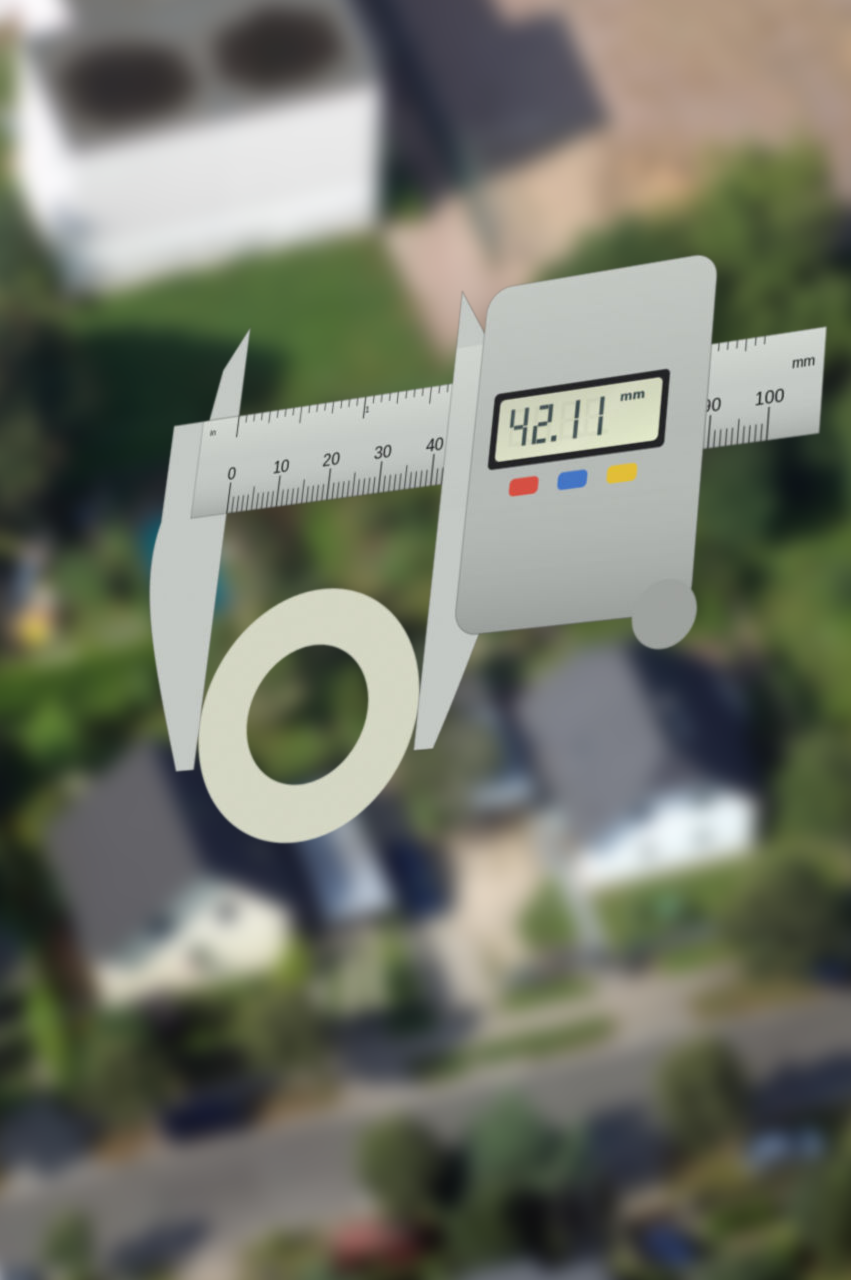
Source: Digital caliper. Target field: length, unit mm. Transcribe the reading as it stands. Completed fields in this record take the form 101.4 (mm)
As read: 42.11 (mm)
